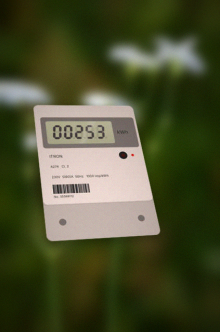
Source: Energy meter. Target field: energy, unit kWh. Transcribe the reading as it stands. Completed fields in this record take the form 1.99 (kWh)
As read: 253 (kWh)
